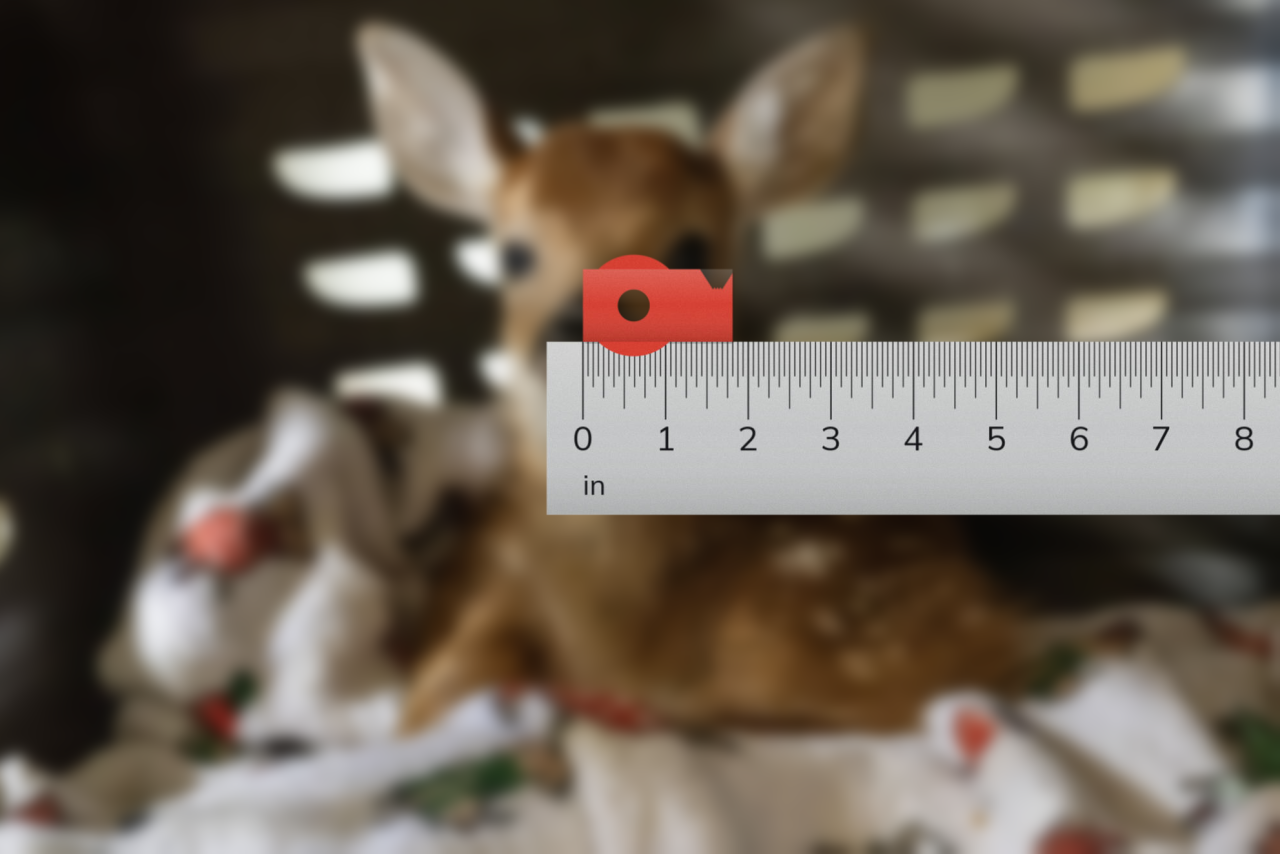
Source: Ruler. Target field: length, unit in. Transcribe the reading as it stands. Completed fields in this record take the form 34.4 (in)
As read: 1.8125 (in)
